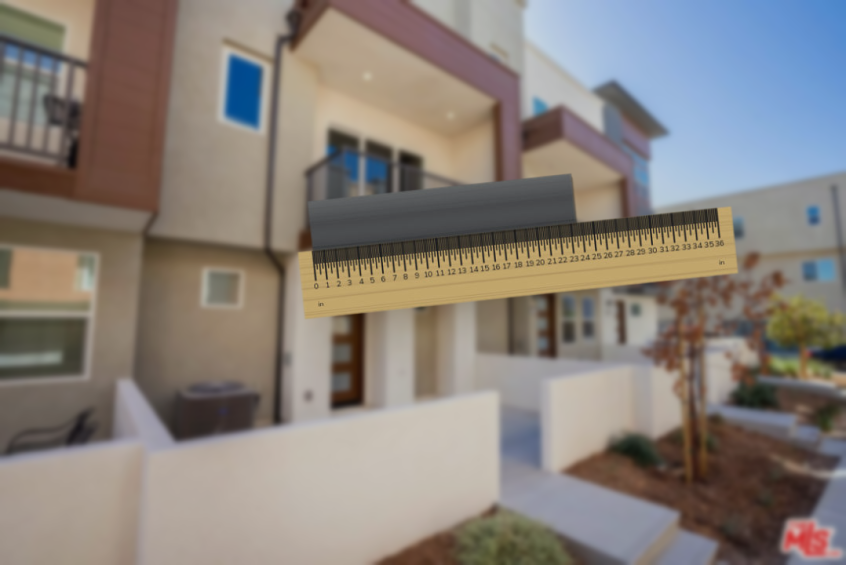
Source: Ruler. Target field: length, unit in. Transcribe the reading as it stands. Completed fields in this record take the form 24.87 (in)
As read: 23.5 (in)
